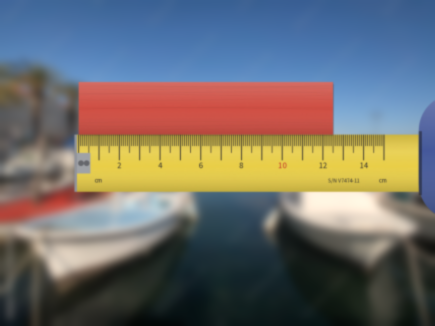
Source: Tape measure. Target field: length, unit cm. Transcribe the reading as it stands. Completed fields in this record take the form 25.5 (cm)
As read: 12.5 (cm)
